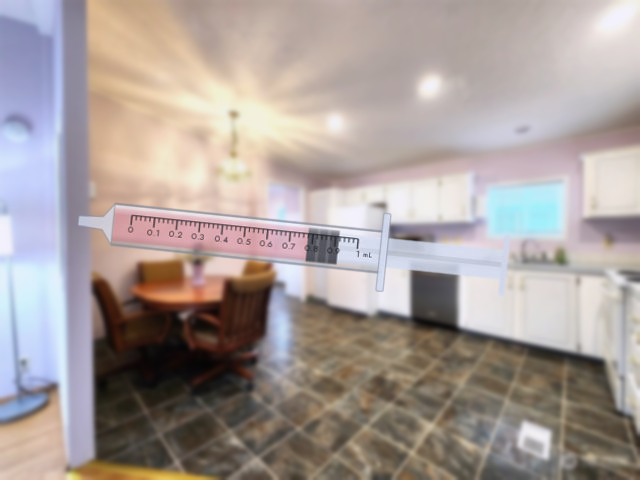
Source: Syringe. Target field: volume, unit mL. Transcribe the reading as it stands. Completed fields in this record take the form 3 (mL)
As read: 0.78 (mL)
